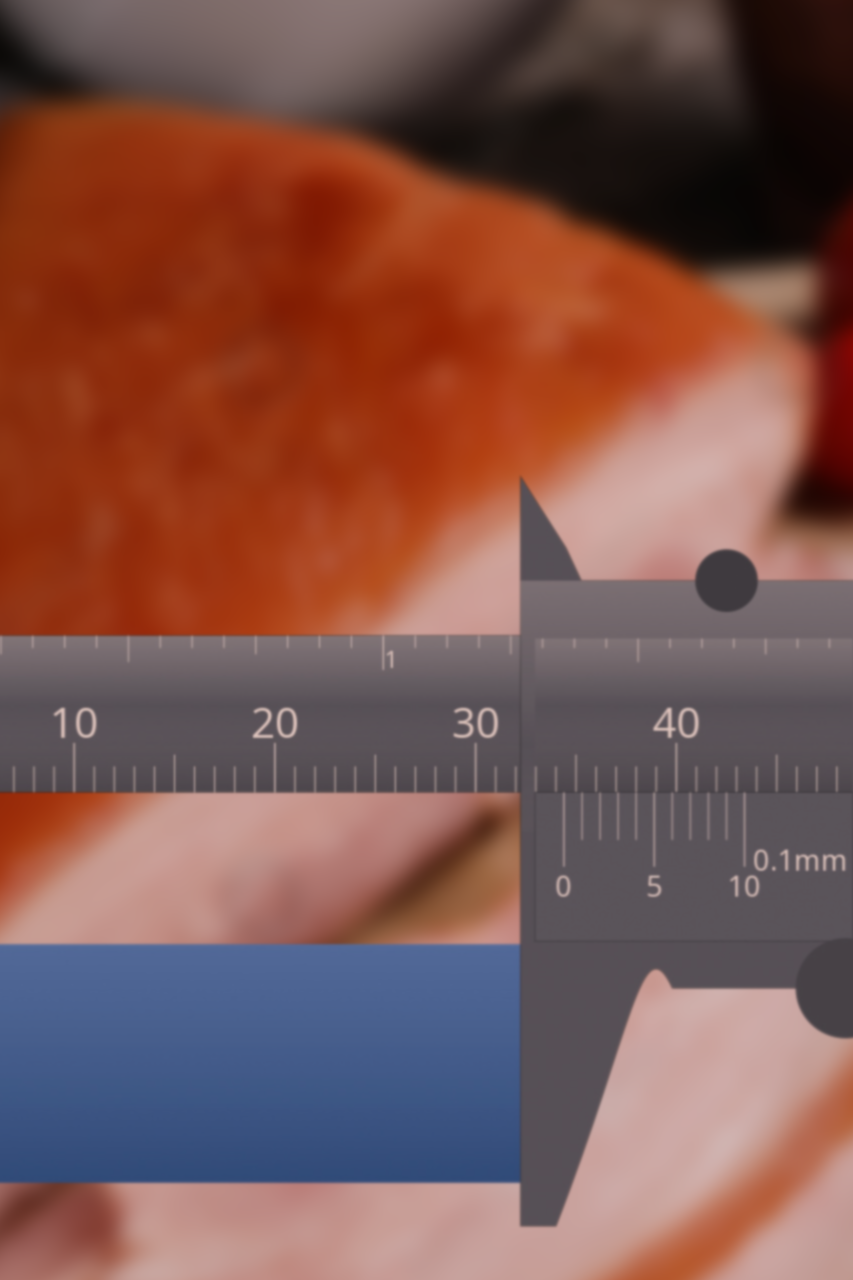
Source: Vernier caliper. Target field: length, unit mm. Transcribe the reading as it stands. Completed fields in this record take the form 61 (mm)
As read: 34.4 (mm)
